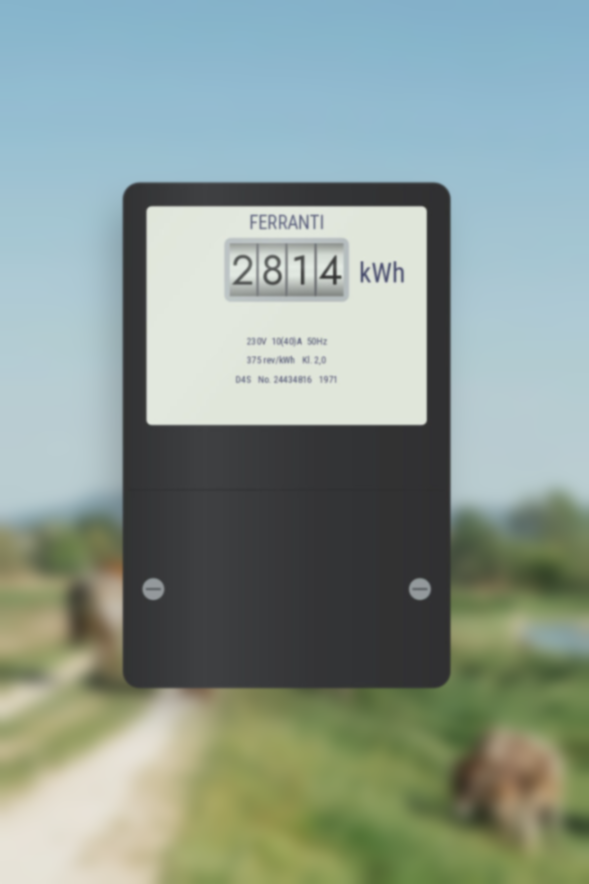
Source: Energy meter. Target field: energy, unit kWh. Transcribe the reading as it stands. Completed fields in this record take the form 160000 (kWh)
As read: 2814 (kWh)
